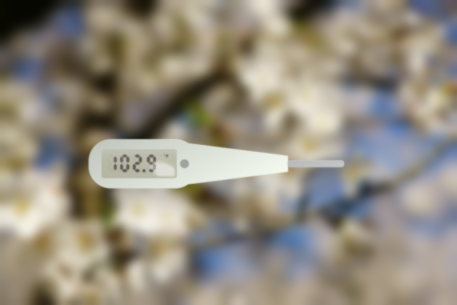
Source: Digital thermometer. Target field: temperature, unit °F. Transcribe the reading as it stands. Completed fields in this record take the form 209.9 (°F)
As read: 102.9 (°F)
